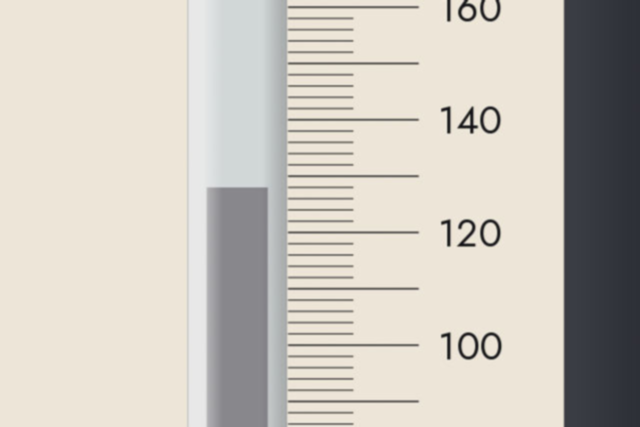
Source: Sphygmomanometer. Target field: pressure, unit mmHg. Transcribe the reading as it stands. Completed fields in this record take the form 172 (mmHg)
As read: 128 (mmHg)
